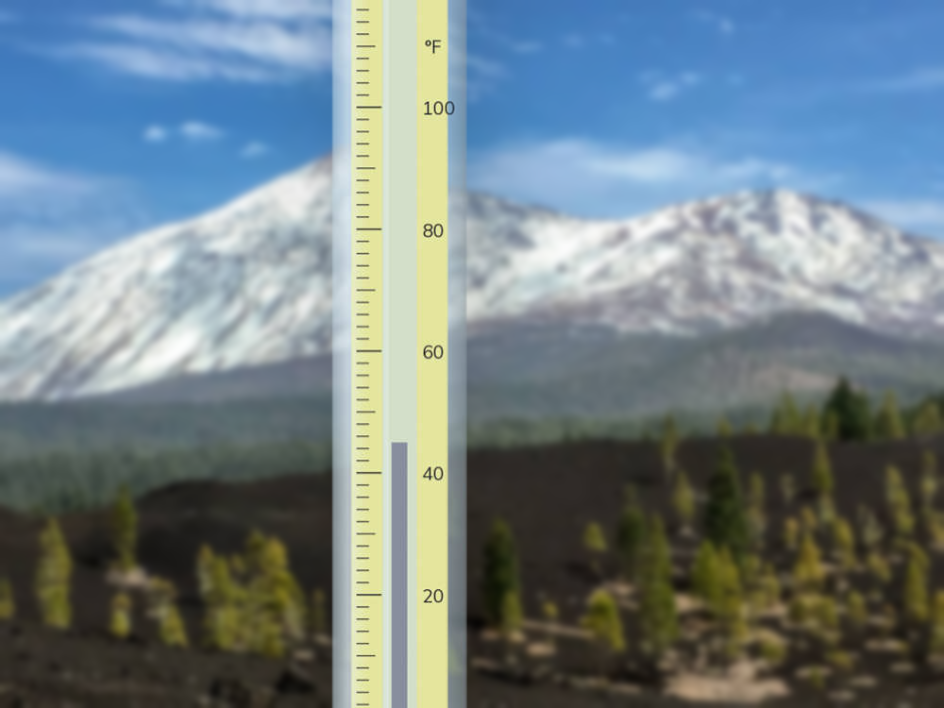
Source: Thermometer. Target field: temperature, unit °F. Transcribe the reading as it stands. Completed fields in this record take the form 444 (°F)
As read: 45 (°F)
